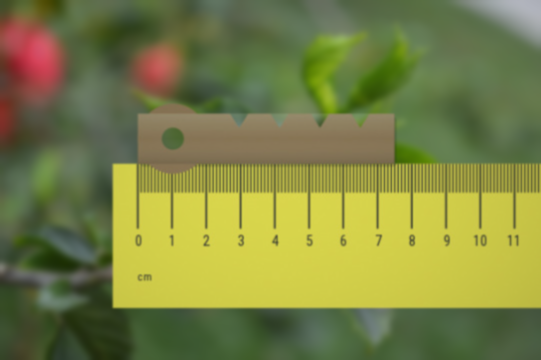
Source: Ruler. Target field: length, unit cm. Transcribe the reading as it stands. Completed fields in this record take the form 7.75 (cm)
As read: 7.5 (cm)
